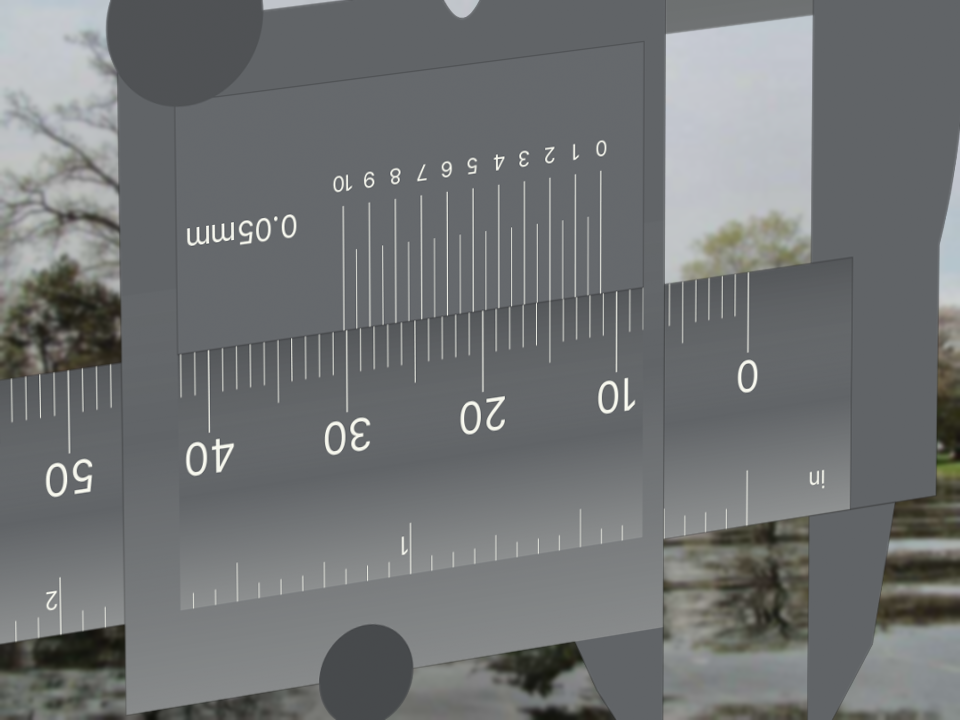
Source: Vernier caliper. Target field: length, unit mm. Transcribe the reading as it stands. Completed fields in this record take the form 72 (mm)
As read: 11.2 (mm)
